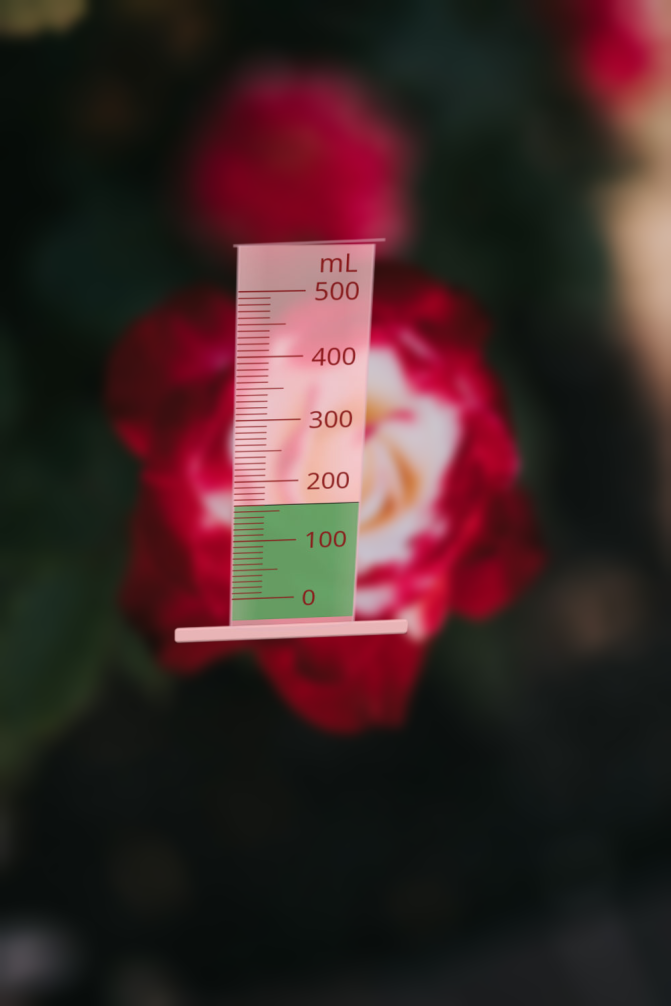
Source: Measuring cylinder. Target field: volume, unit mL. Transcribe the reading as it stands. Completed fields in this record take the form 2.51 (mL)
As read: 160 (mL)
